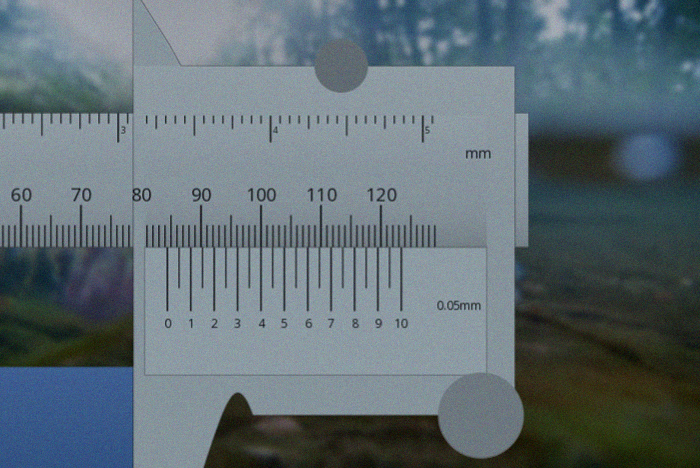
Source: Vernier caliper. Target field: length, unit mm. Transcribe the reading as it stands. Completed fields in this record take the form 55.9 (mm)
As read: 84.4 (mm)
